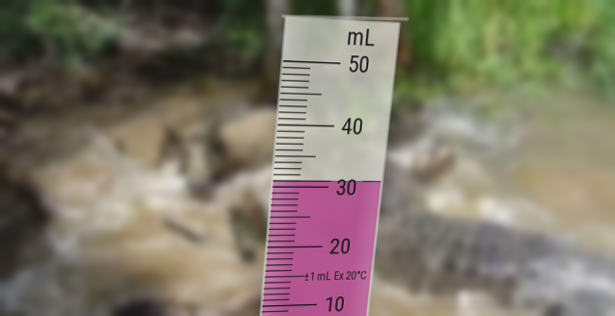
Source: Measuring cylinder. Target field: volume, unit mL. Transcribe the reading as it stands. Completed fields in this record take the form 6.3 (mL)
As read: 31 (mL)
